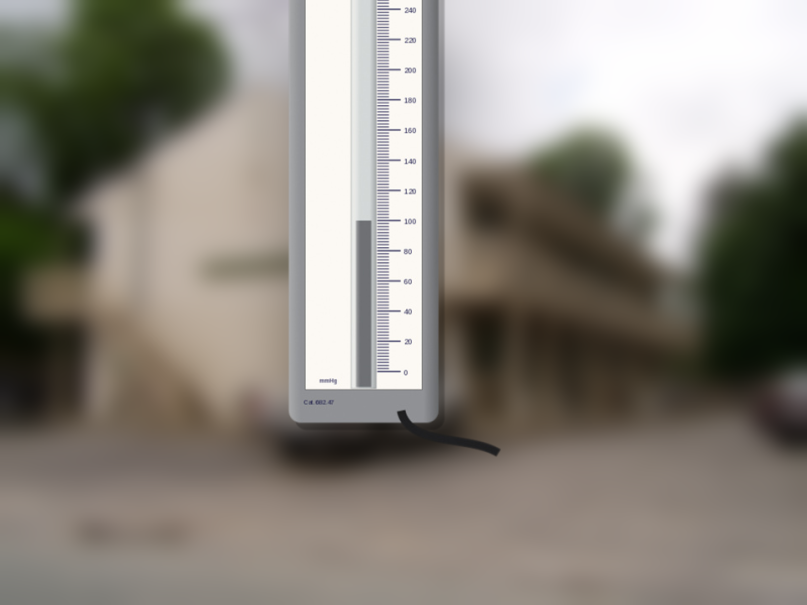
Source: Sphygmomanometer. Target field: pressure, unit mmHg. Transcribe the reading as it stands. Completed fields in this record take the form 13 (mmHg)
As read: 100 (mmHg)
